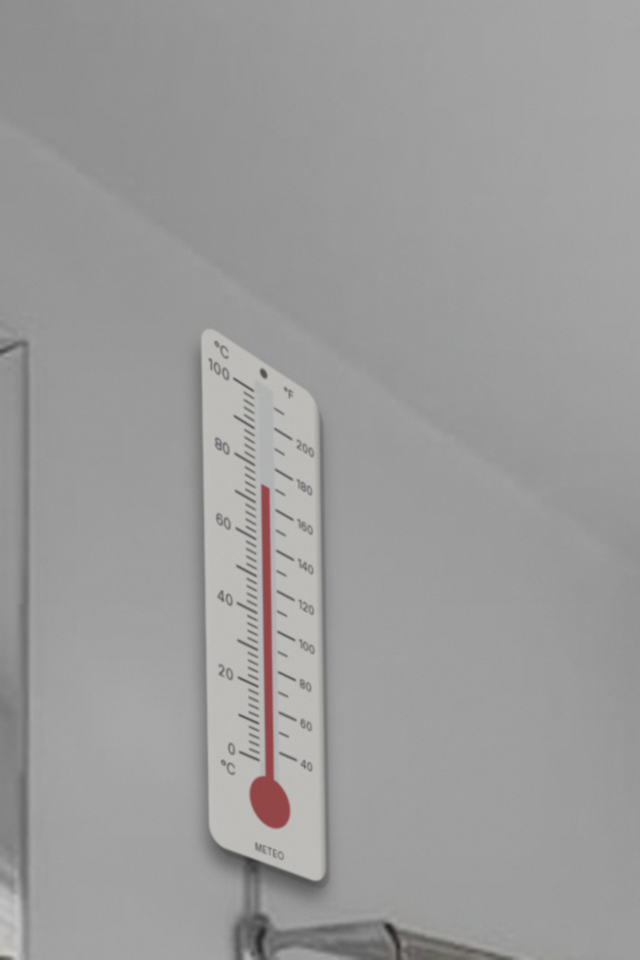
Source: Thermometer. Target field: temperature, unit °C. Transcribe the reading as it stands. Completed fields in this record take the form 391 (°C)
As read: 76 (°C)
